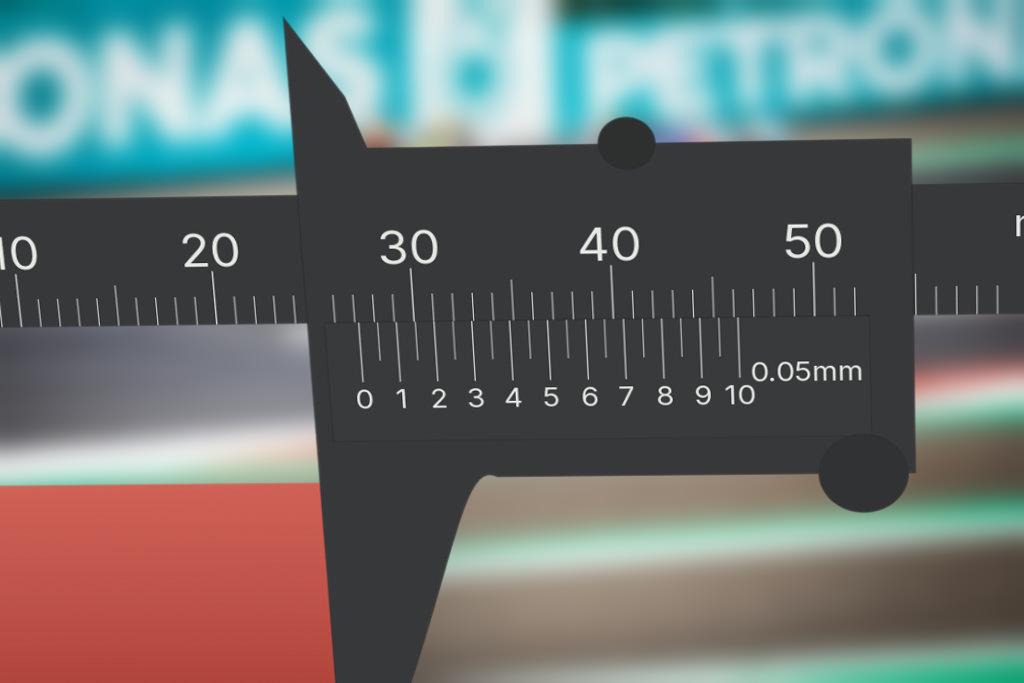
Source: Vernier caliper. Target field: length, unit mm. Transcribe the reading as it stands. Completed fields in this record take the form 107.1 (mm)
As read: 27.2 (mm)
